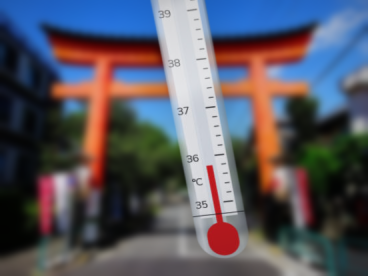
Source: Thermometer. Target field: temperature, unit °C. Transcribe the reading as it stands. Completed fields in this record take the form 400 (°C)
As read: 35.8 (°C)
